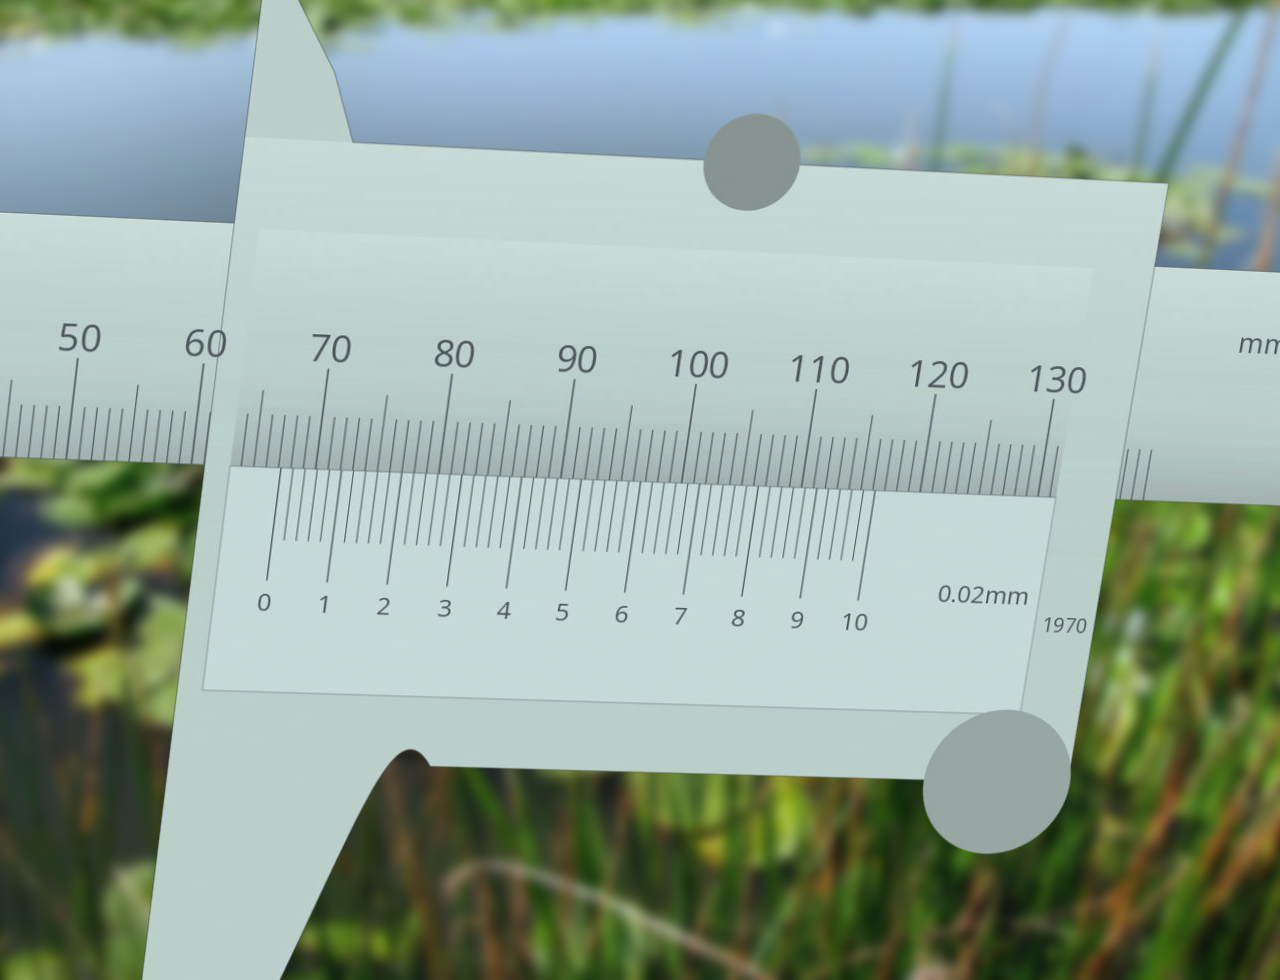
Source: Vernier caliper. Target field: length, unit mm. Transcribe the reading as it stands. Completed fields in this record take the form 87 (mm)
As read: 67.2 (mm)
